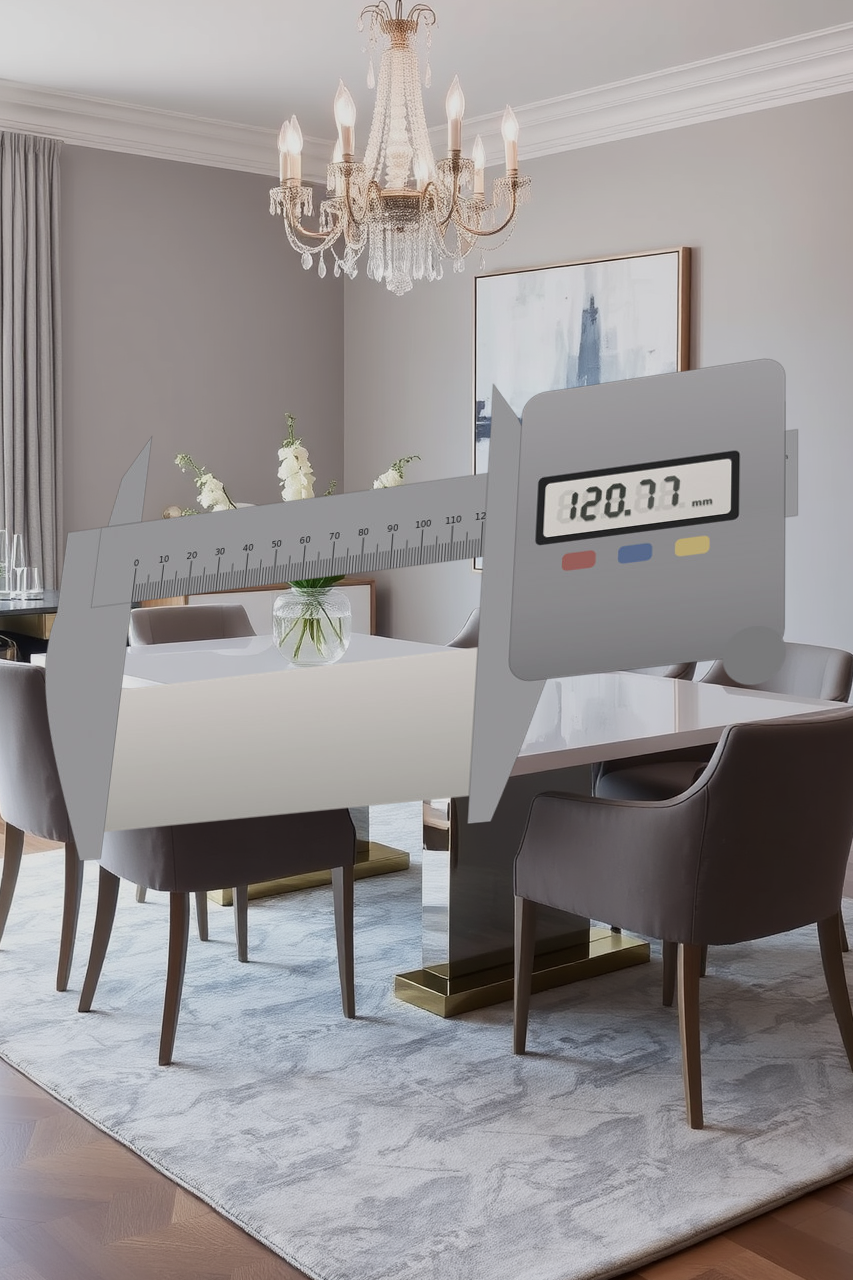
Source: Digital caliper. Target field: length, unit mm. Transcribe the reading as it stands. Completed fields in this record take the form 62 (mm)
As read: 120.77 (mm)
